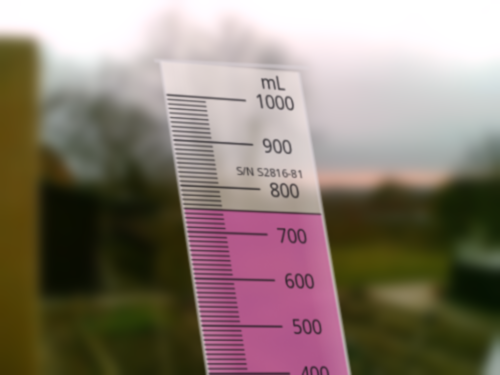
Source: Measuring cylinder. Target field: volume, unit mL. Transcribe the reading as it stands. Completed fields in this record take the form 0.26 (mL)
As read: 750 (mL)
